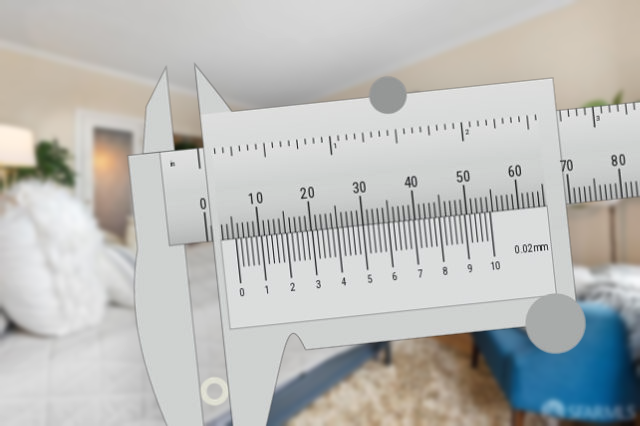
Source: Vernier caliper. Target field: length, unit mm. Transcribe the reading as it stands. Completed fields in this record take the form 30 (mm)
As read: 5.5 (mm)
